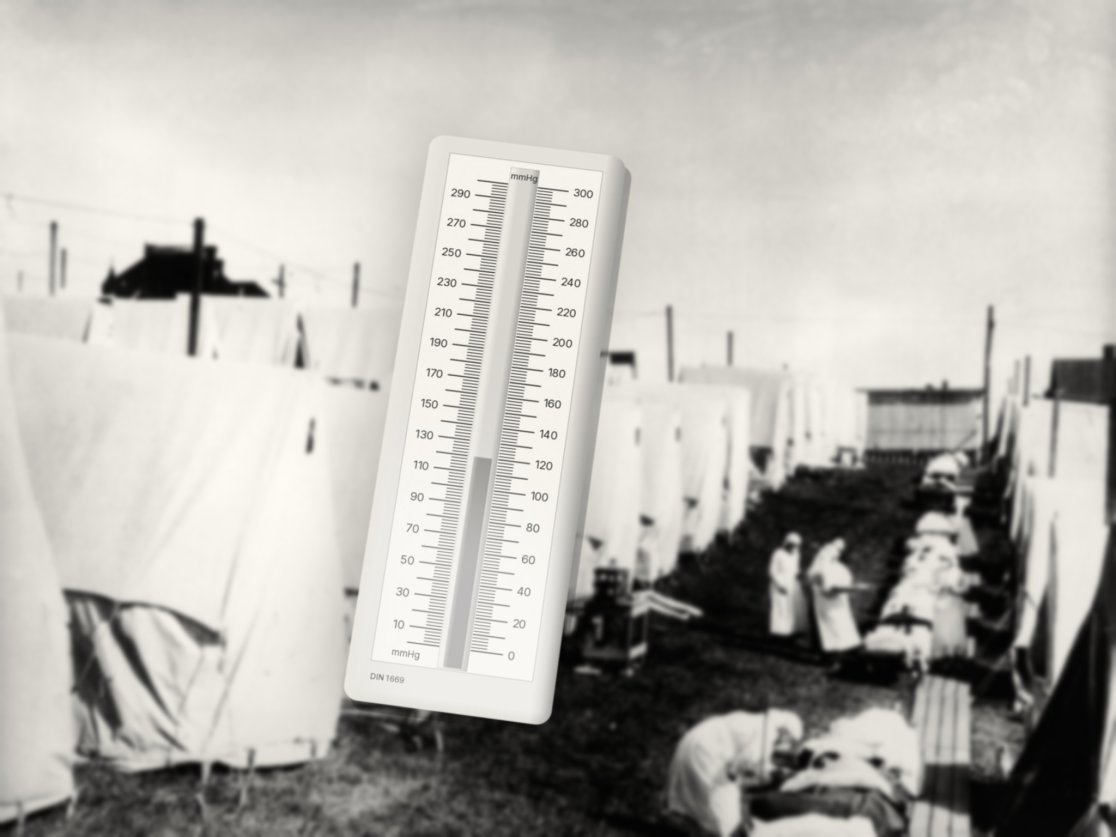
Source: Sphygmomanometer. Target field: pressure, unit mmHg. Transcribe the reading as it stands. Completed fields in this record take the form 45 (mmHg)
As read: 120 (mmHg)
